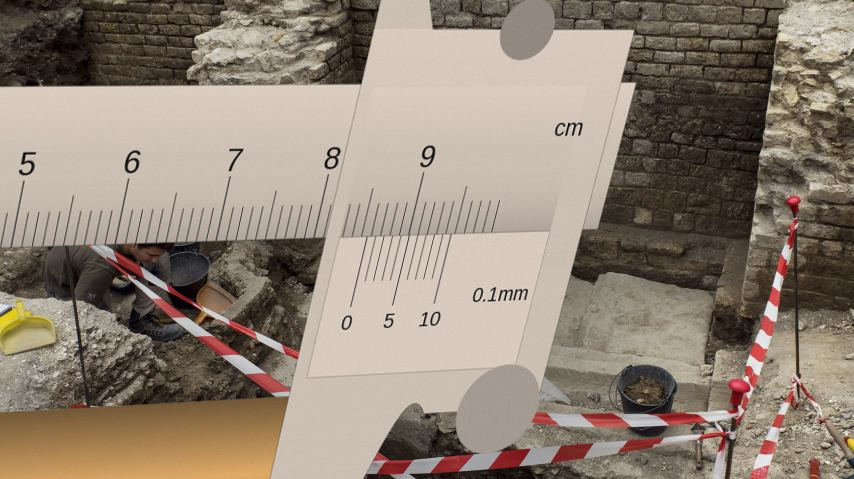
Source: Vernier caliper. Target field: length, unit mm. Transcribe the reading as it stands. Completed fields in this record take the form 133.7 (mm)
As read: 85.6 (mm)
